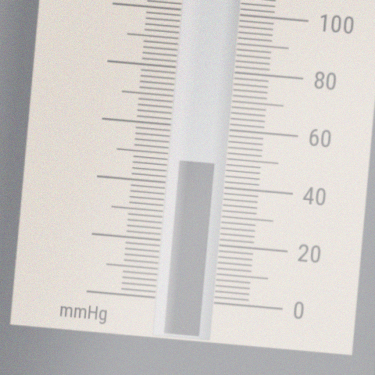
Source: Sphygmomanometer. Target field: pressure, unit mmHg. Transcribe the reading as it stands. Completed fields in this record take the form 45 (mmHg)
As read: 48 (mmHg)
